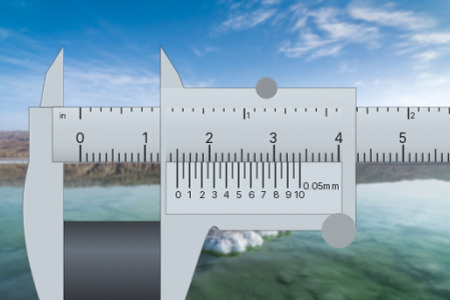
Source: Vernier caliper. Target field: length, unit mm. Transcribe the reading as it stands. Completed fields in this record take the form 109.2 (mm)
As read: 15.0 (mm)
